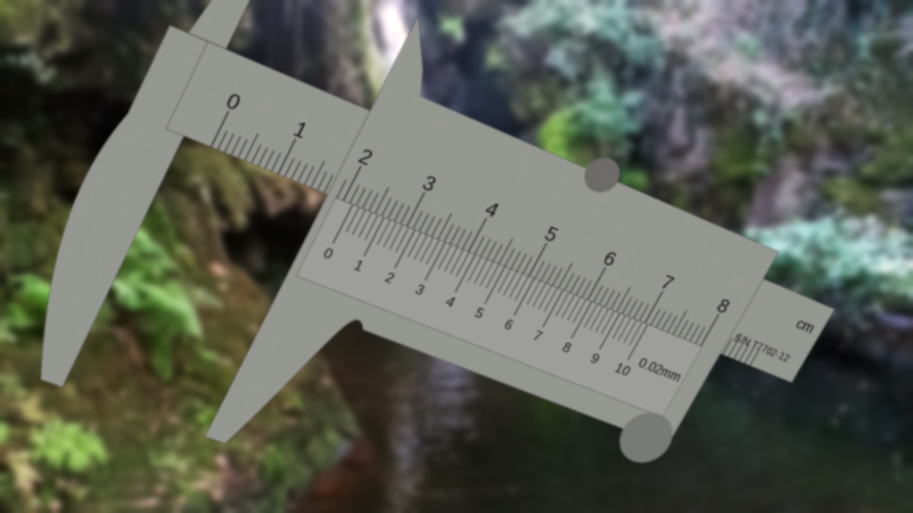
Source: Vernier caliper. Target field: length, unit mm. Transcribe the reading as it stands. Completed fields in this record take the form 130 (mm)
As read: 21.5 (mm)
